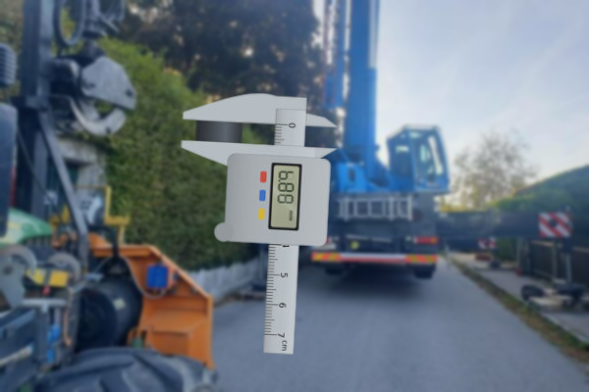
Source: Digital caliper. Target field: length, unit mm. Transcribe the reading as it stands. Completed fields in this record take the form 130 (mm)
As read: 6.88 (mm)
